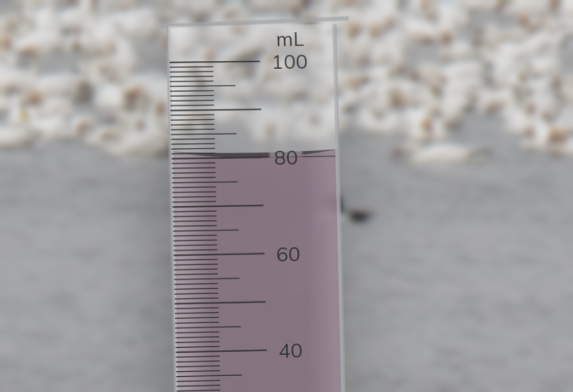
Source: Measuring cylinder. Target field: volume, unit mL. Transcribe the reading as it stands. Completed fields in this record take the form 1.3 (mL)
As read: 80 (mL)
